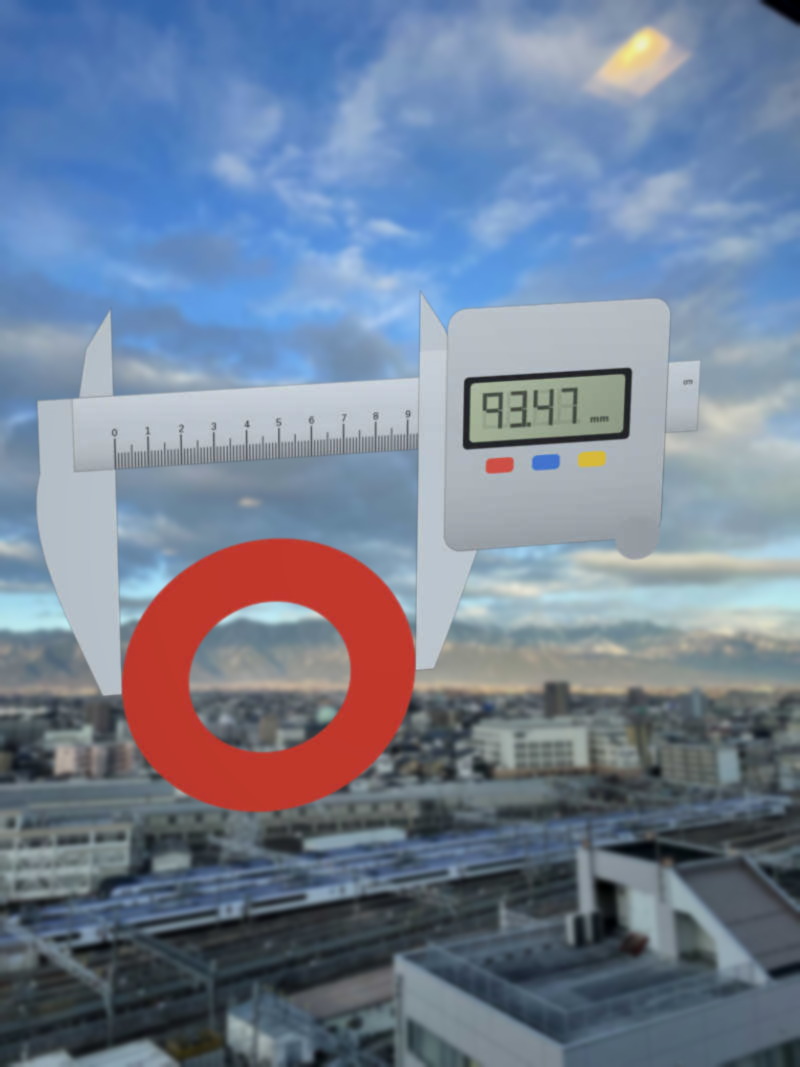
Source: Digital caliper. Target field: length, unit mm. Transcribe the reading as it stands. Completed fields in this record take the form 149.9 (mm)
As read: 93.47 (mm)
